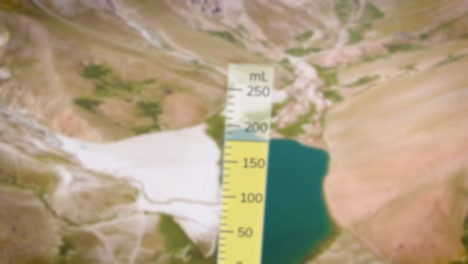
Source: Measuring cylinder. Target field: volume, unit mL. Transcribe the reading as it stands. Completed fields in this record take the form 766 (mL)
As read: 180 (mL)
